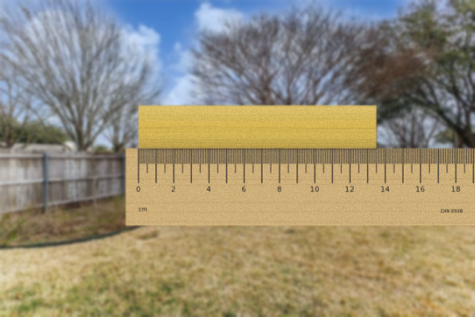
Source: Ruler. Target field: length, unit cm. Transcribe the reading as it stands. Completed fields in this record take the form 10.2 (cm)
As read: 13.5 (cm)
